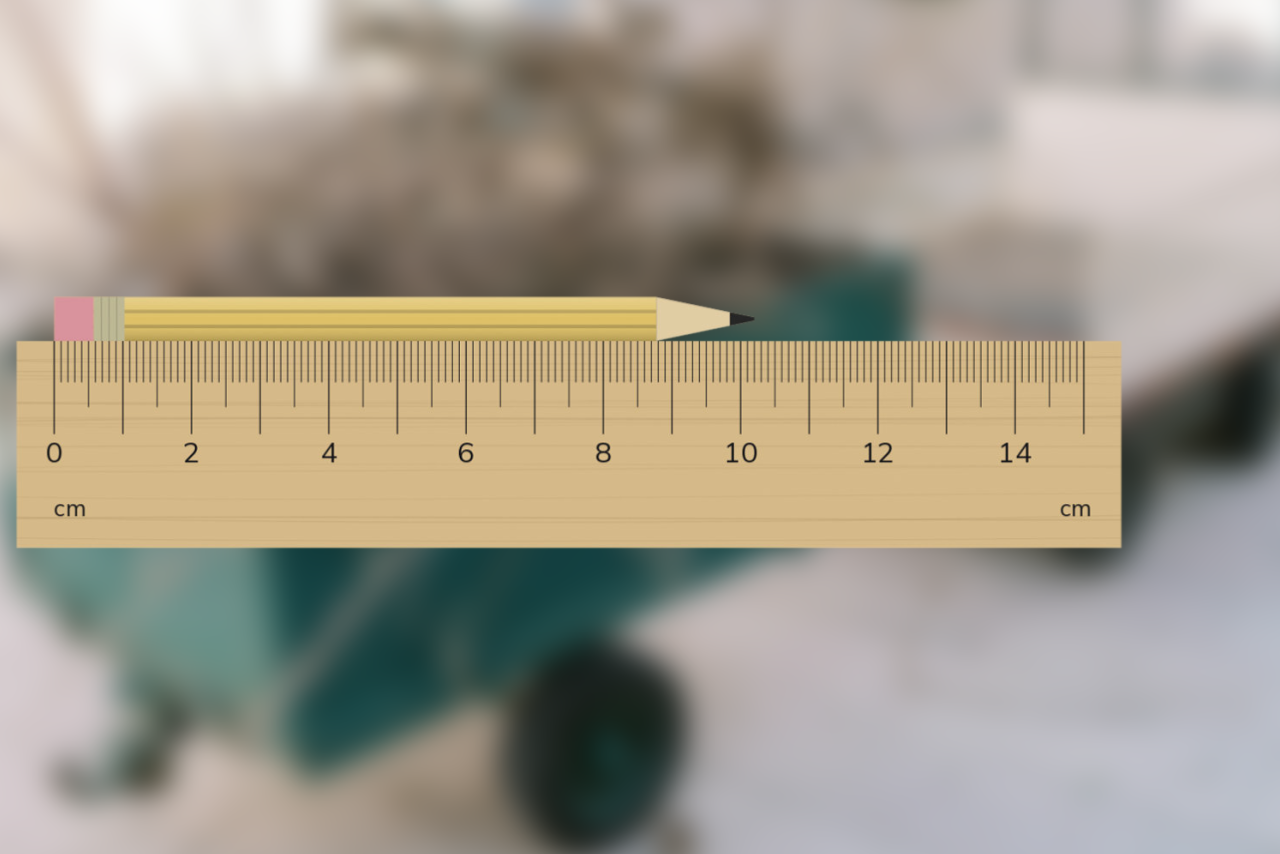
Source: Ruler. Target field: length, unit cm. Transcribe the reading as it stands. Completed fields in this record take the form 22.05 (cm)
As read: 10.2 (cm)
